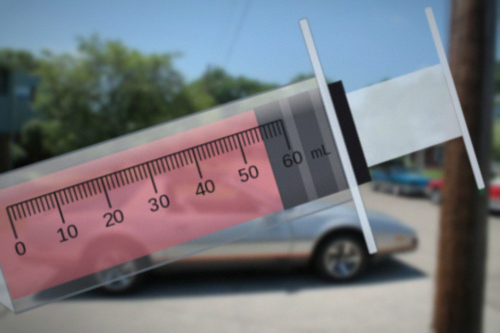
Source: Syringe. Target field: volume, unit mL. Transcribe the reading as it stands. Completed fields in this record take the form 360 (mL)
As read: 55 (mL)
